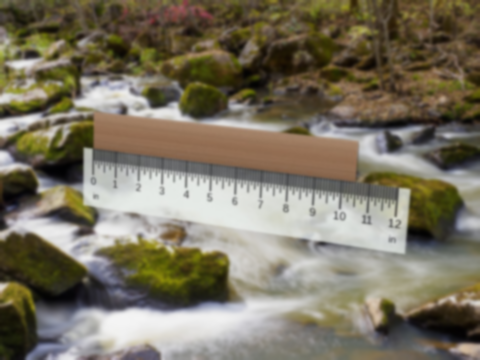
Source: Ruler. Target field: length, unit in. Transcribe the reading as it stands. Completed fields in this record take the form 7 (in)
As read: 10.5 (in)
